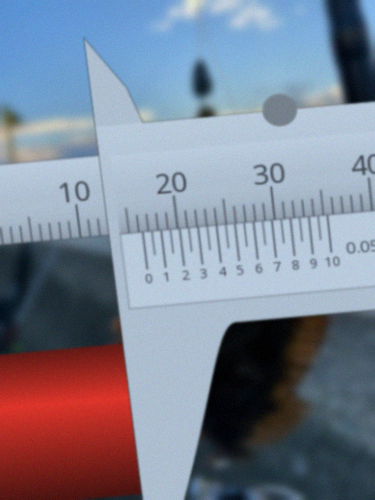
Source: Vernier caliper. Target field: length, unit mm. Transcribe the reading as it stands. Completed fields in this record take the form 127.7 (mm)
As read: 16.4 (mm)
